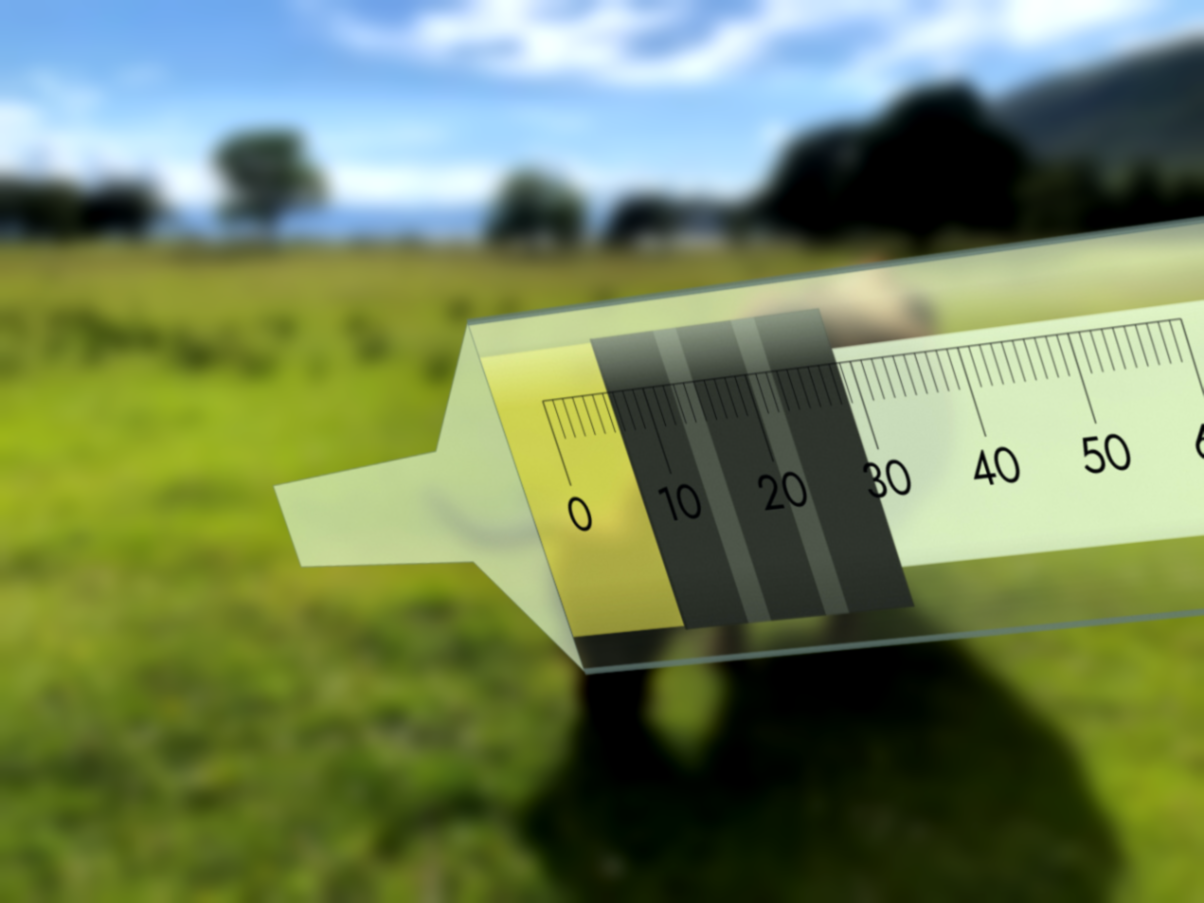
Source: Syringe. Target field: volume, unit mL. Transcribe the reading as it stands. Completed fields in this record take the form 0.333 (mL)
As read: 6.5 (mL)
